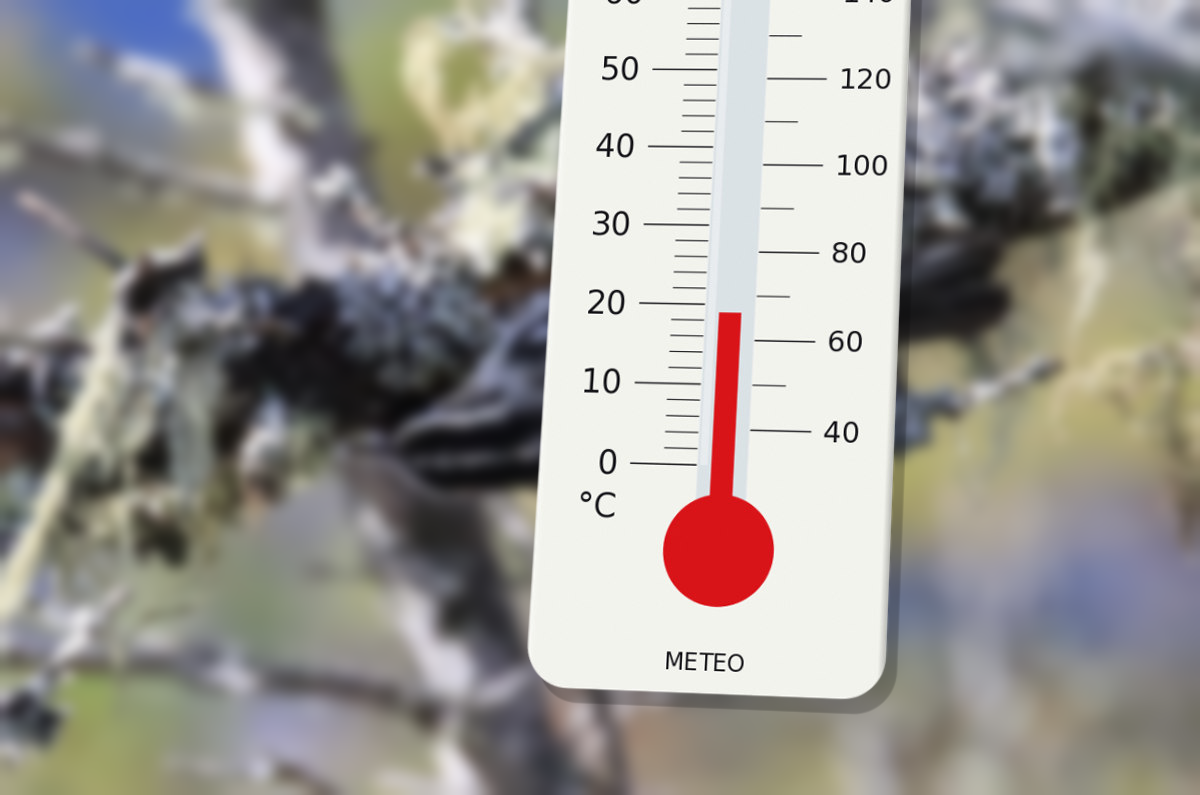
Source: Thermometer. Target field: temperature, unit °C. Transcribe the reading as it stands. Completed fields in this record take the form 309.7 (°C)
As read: 19 (°C)
